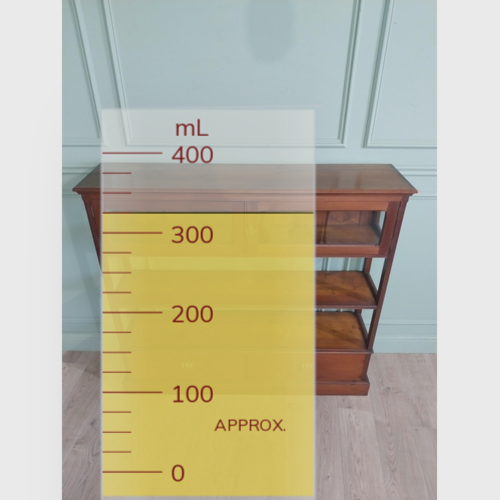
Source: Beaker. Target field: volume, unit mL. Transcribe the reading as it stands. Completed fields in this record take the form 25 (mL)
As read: 325 (mL)
